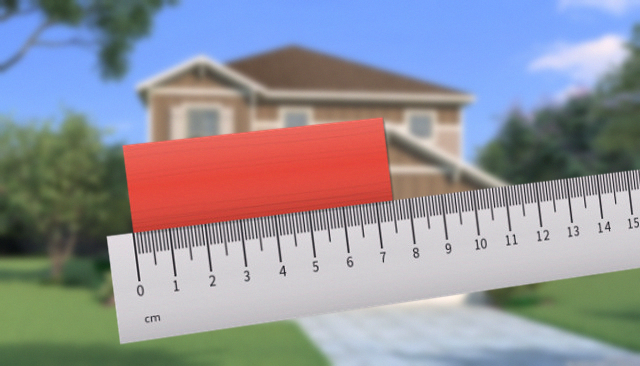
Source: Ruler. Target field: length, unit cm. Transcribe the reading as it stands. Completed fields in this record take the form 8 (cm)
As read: 7.5 (cm)
